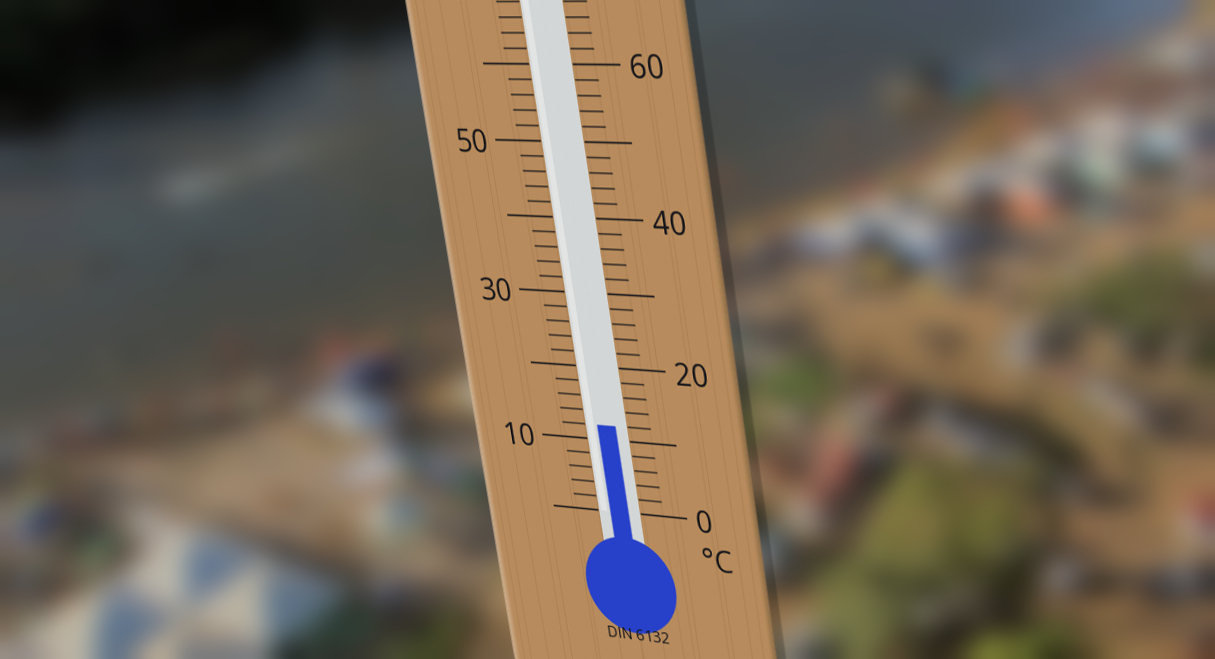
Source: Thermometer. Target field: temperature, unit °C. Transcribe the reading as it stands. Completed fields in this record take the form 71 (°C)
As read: 12 (°C)
